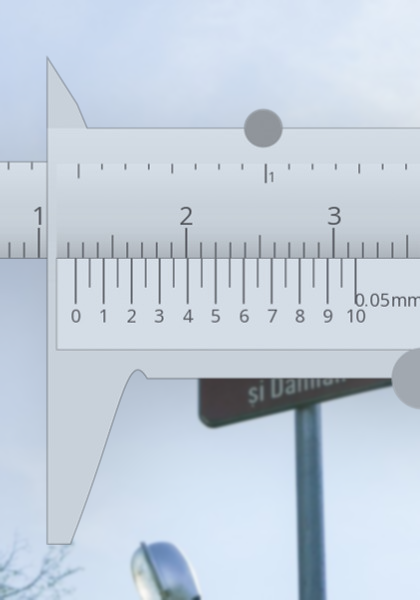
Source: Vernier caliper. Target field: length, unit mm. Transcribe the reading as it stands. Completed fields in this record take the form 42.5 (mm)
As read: 12.5 (mm)
